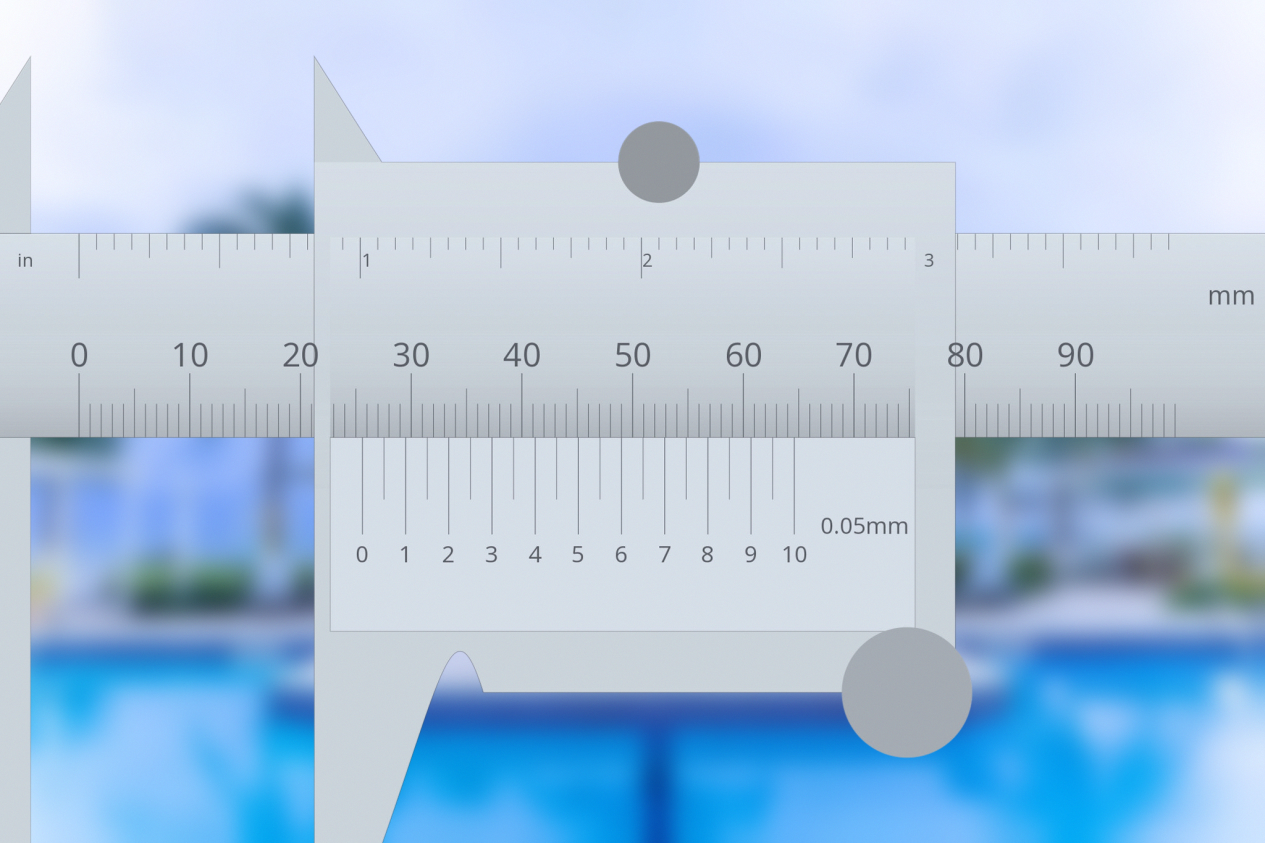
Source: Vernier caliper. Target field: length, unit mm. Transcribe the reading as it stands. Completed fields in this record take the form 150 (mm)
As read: 25.6 (mm)
